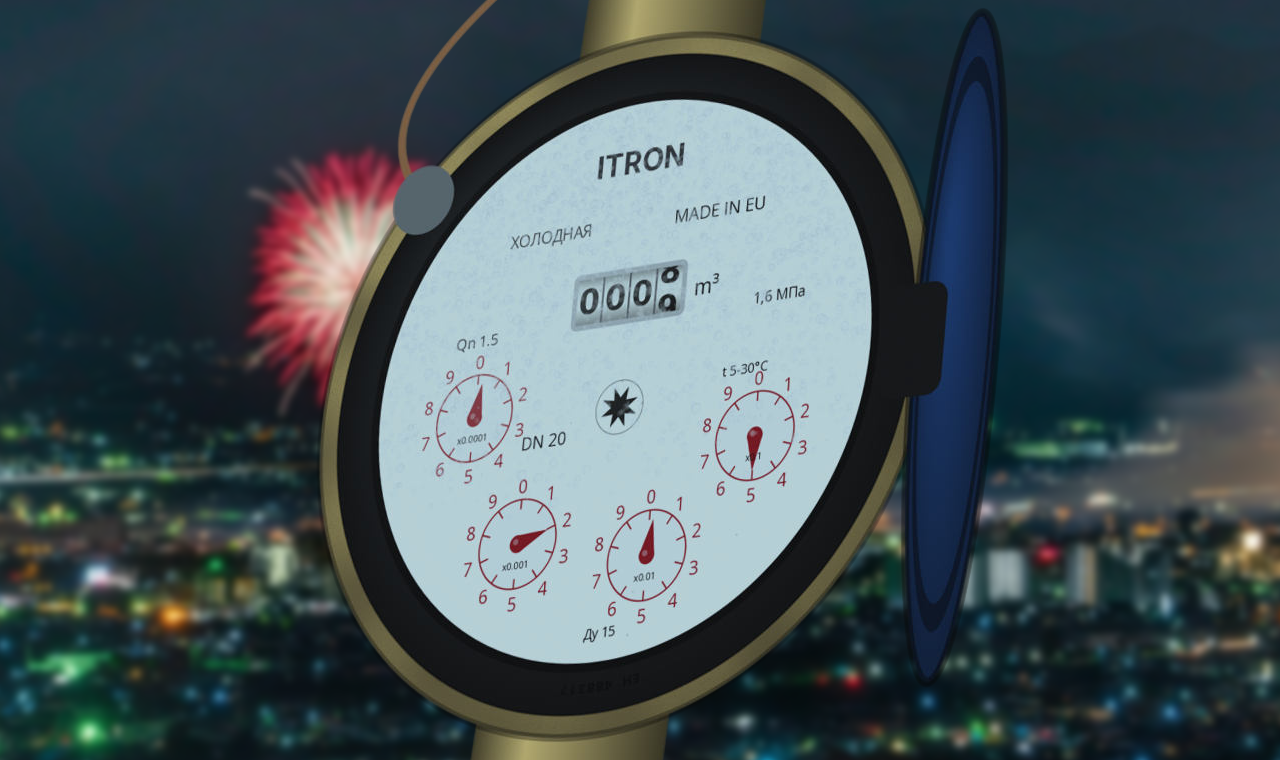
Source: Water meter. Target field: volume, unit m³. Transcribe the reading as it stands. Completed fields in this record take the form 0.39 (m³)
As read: 8.5020 (m³)
